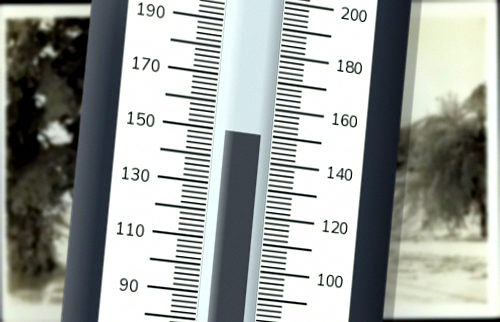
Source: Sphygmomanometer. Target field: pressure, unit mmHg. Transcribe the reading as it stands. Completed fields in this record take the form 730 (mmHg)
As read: 150 (mmHg)
